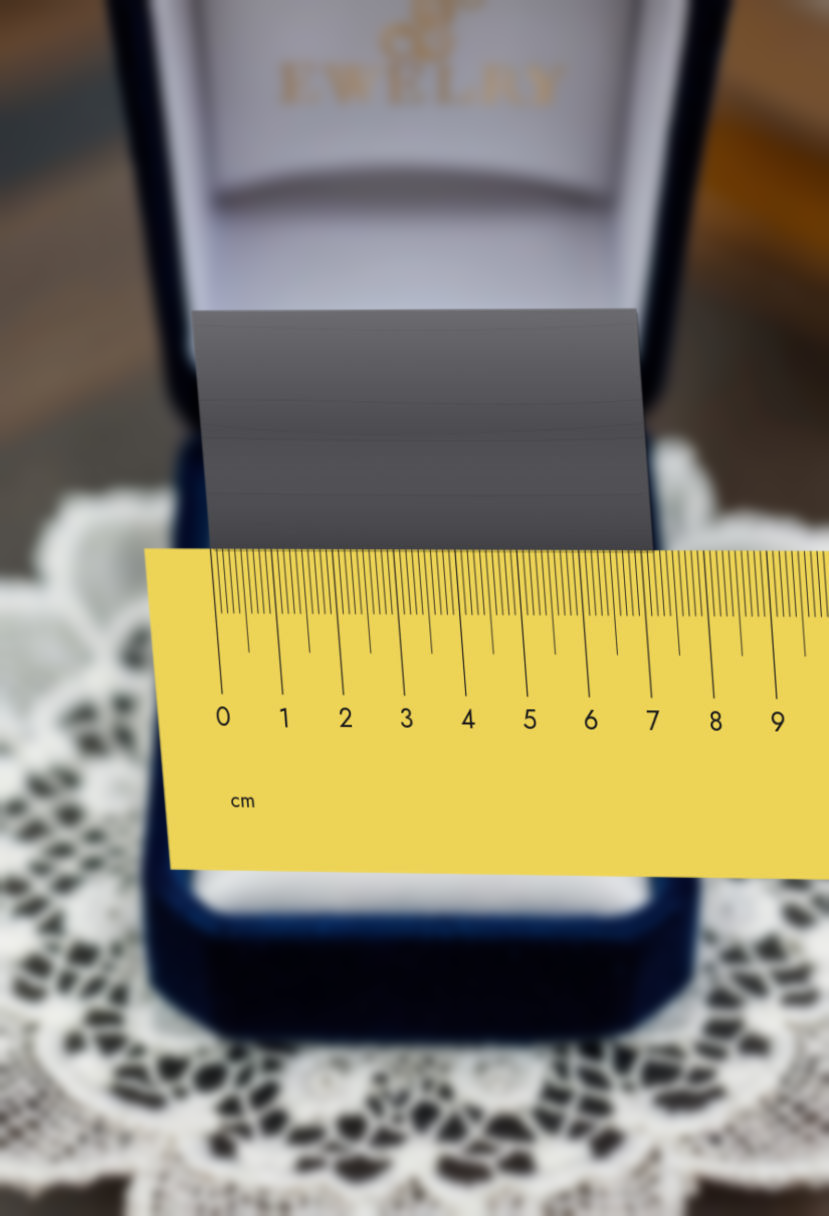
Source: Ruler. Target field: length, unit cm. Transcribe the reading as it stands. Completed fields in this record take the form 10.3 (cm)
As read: 7.2 (cm)
